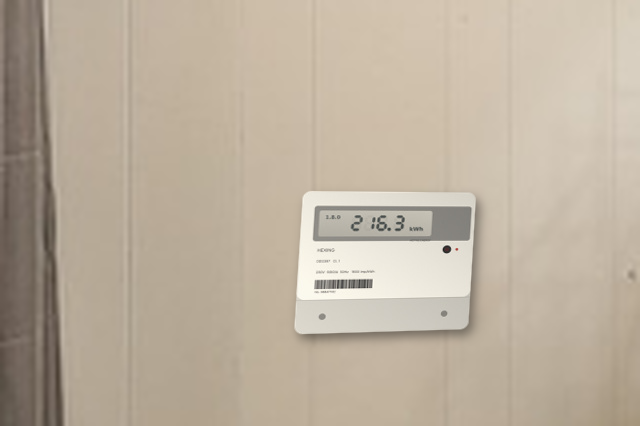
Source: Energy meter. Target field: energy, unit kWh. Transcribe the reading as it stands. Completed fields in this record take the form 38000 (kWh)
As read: 216.3 (kWh)
